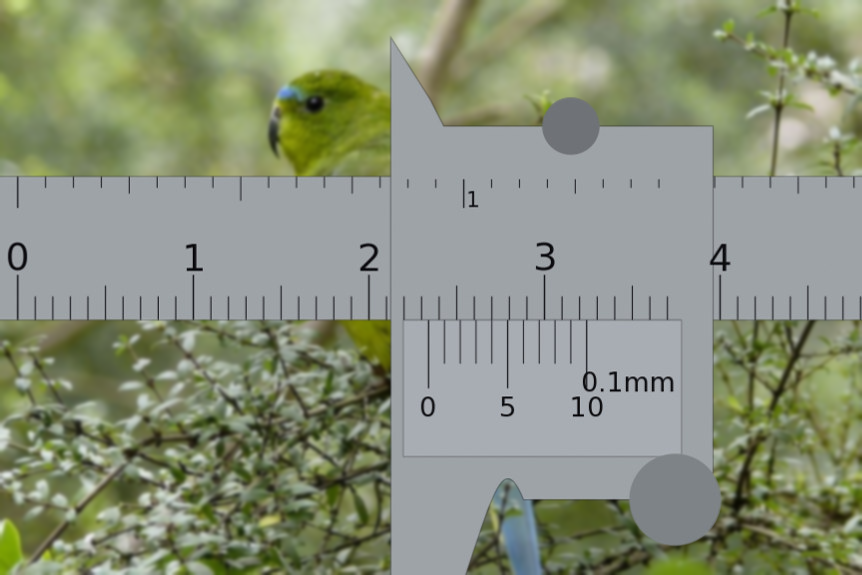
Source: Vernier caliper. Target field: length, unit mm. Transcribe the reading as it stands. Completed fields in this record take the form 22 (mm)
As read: 23.4 (mm)
